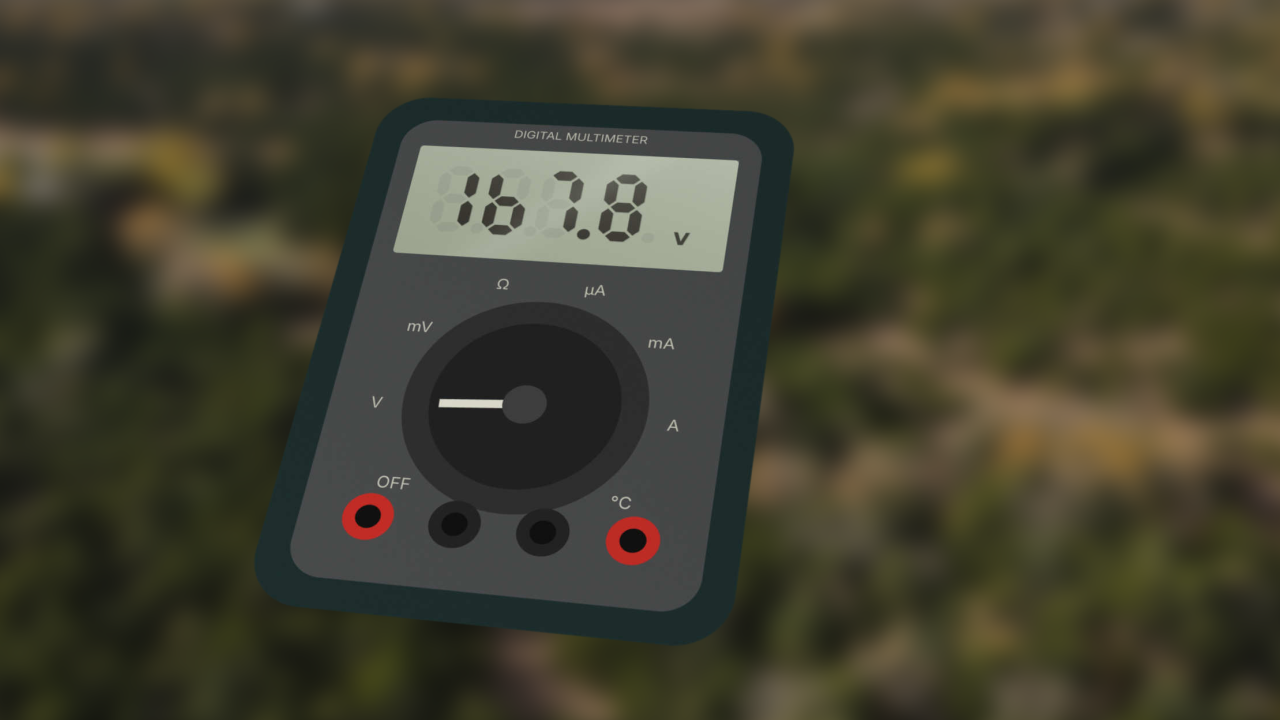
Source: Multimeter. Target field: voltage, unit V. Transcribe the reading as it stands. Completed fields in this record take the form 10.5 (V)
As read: 167.8 (V)
